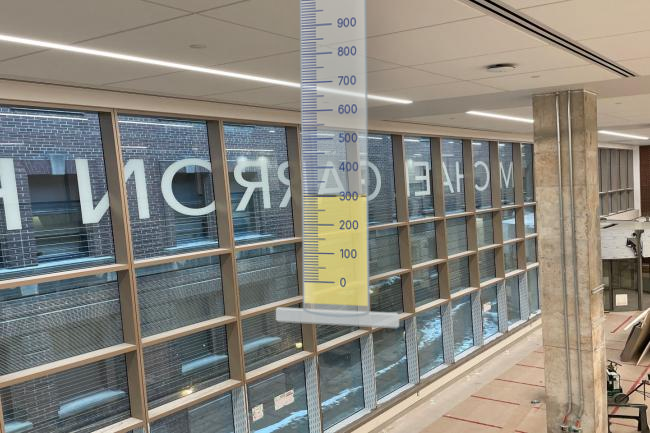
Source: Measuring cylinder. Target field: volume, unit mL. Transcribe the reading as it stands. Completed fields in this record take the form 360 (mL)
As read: 300 (mL)
